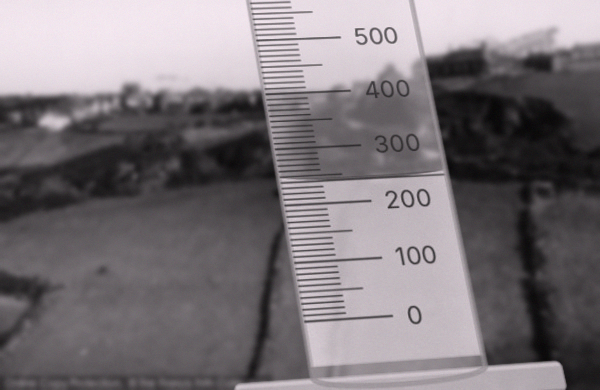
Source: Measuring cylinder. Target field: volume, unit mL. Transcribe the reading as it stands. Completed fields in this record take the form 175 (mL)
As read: 240 (mL)
